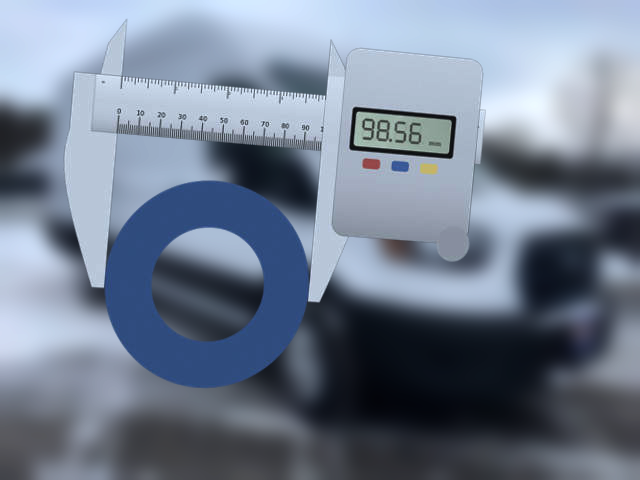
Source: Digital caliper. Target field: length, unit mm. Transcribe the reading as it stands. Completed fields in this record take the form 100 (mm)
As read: 98.56 (mm)
